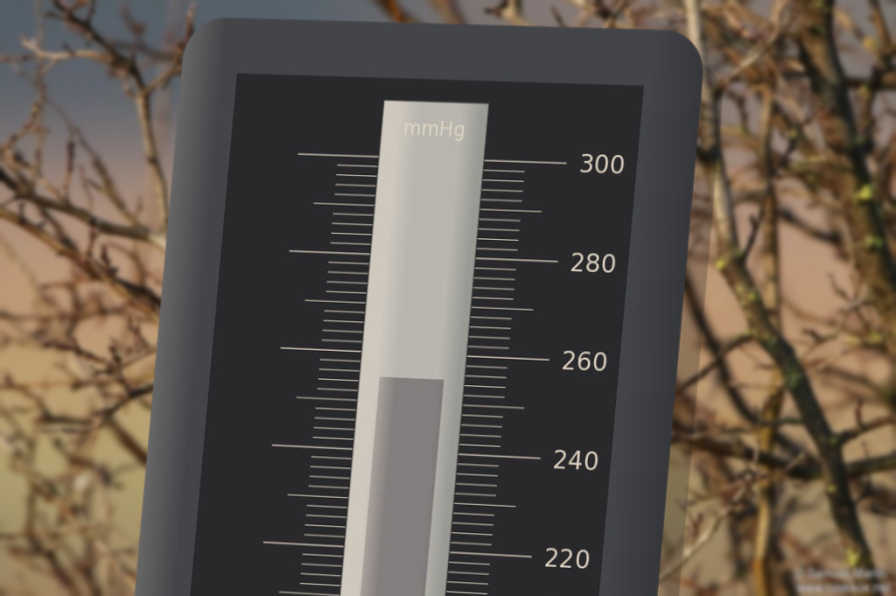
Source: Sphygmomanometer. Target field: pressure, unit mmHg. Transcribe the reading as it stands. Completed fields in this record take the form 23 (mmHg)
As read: 255 (mmHg)
